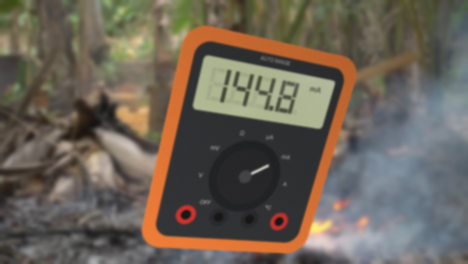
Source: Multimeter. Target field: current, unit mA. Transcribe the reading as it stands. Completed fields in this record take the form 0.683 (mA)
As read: 144.8 (mA)
